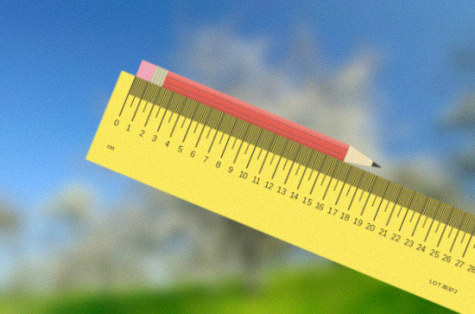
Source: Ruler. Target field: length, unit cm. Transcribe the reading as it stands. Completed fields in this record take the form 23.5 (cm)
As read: 19 (cm)
